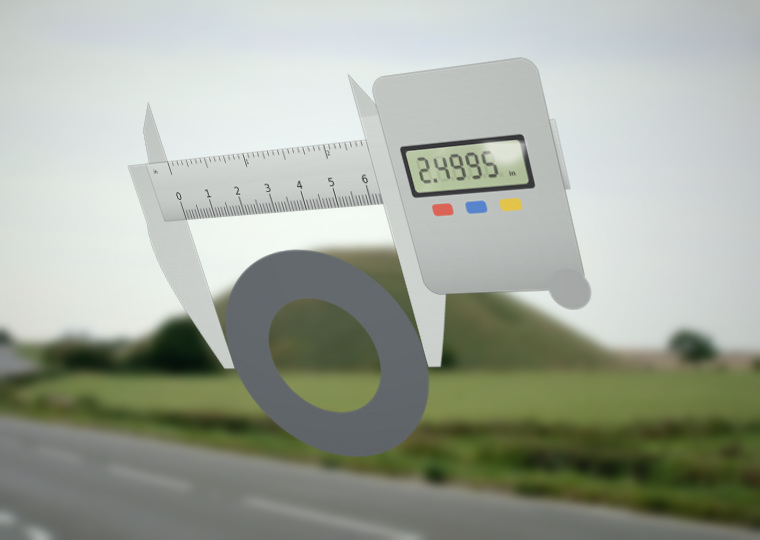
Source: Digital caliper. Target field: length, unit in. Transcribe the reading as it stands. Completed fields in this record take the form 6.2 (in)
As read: 2.4995 (in)
